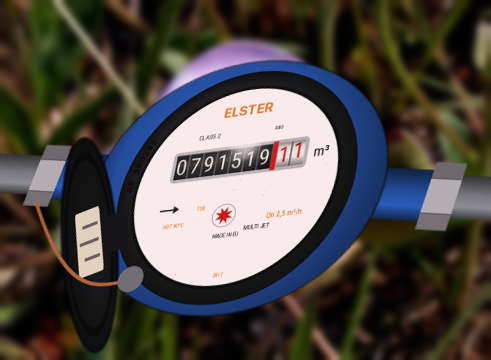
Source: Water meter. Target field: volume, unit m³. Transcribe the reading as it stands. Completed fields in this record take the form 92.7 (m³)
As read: 791519.11 (m³)
